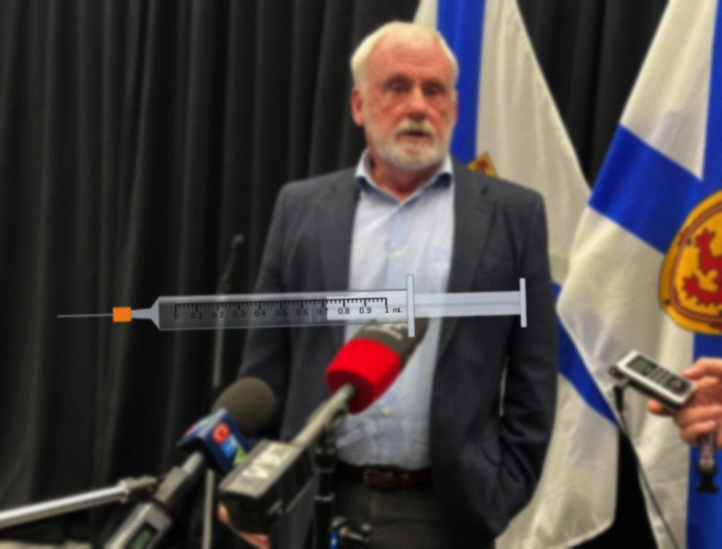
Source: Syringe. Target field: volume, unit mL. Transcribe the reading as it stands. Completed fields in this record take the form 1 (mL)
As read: 0.6 (mL)
